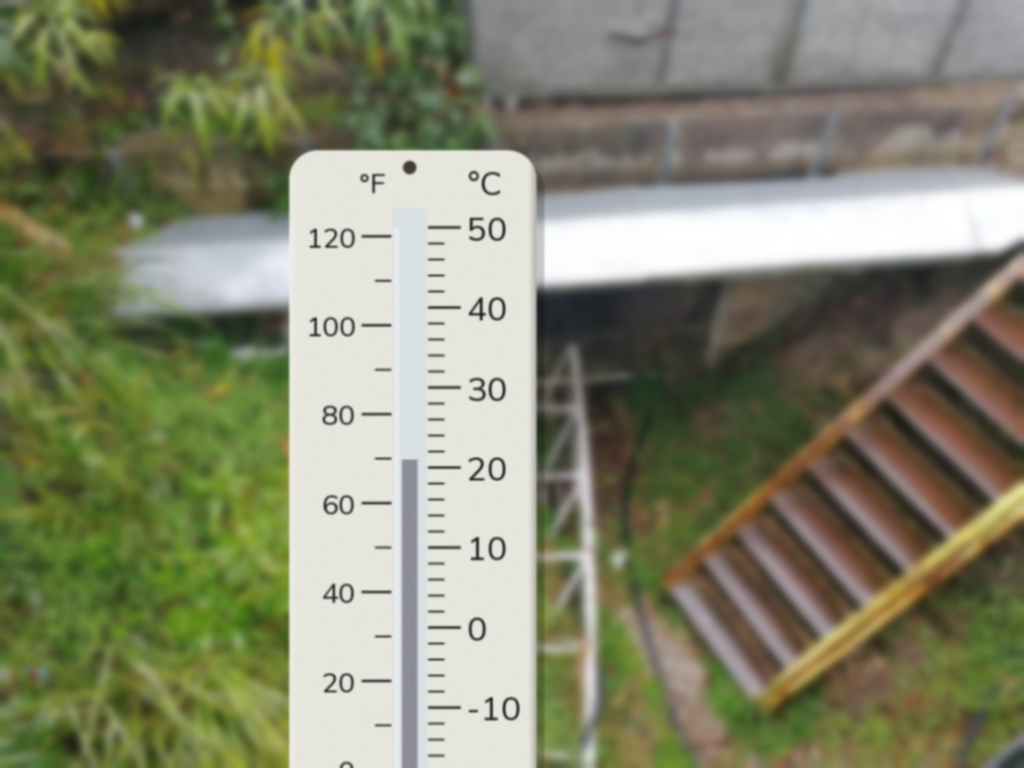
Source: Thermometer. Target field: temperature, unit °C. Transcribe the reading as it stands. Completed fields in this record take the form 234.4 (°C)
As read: 21 (°C)
